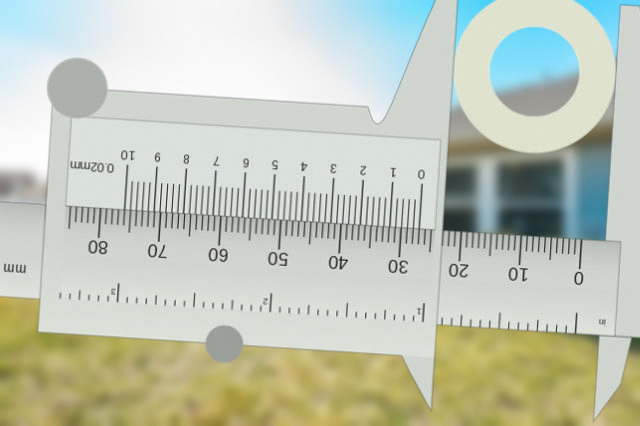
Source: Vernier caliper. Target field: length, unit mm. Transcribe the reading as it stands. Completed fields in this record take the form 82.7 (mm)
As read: 27.0 (mm)
